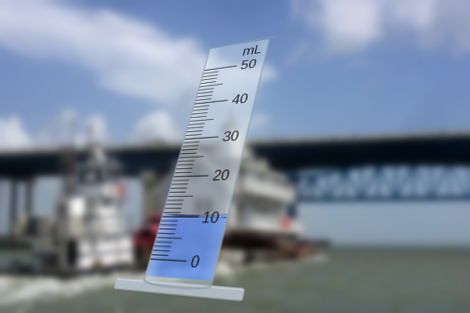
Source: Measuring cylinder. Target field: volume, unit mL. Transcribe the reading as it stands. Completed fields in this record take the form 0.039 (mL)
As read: 10 (mL)
